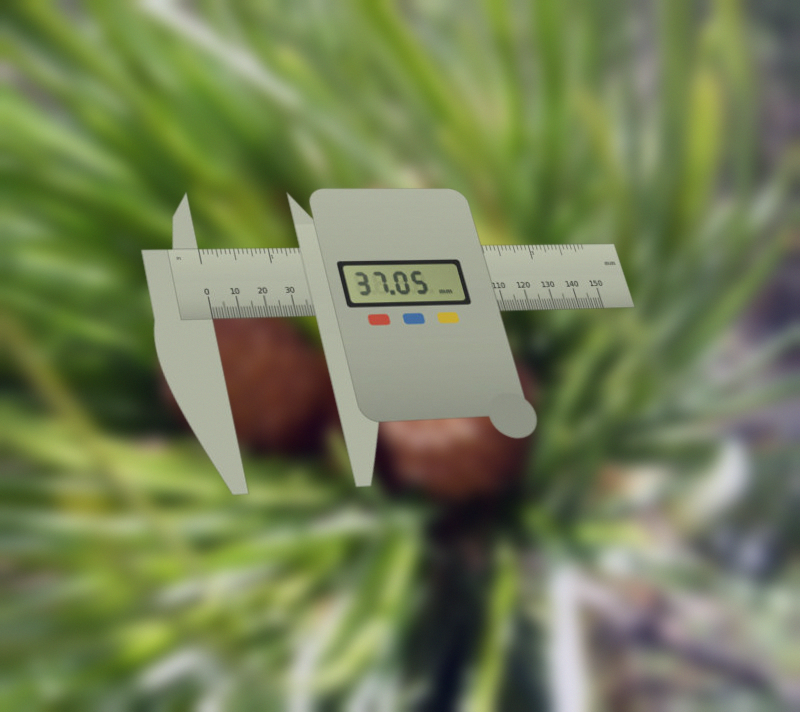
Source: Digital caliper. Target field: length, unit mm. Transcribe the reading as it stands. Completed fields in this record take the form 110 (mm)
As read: 37.05 (mm)
